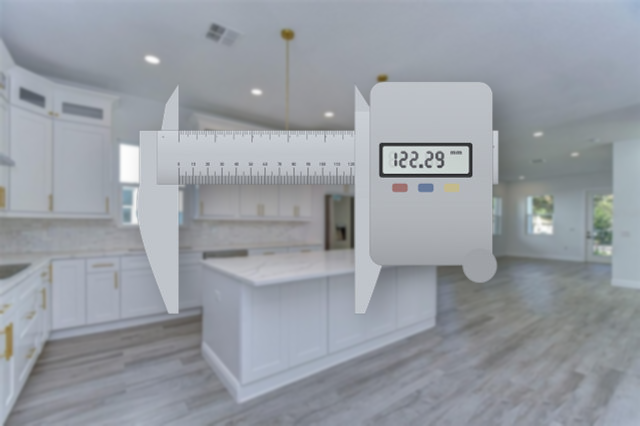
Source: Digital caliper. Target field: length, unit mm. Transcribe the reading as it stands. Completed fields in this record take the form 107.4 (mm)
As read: 122.29 (mm)
